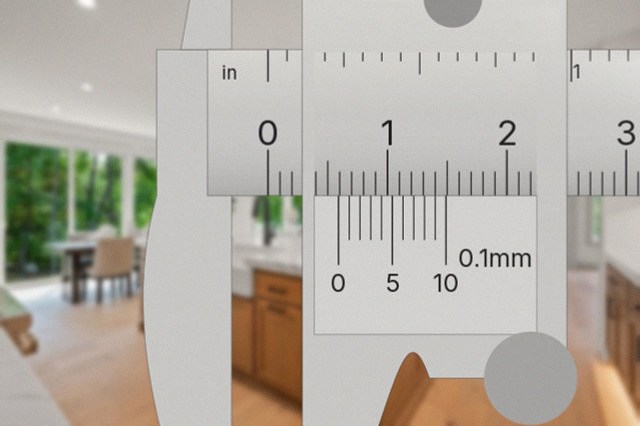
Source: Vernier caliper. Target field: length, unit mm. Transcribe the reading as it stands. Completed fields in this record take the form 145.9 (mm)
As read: 5.9 (mm)
